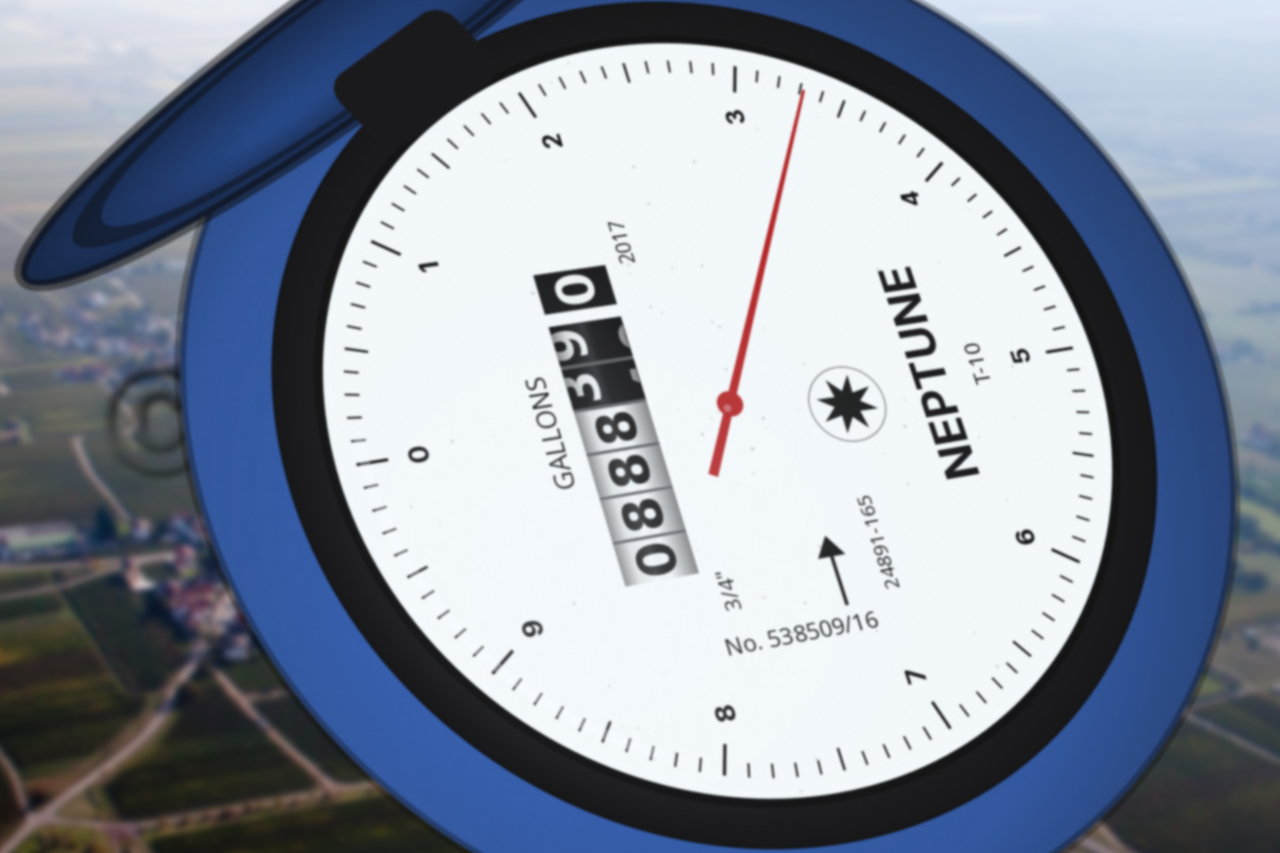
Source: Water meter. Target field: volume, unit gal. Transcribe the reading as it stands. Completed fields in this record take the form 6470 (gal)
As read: 888393.3 (gal)
